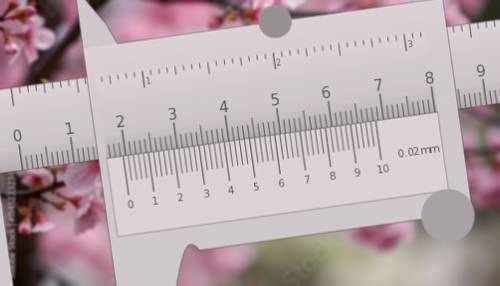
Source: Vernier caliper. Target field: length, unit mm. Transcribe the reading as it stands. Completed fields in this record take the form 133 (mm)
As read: 19.5 (mm)
